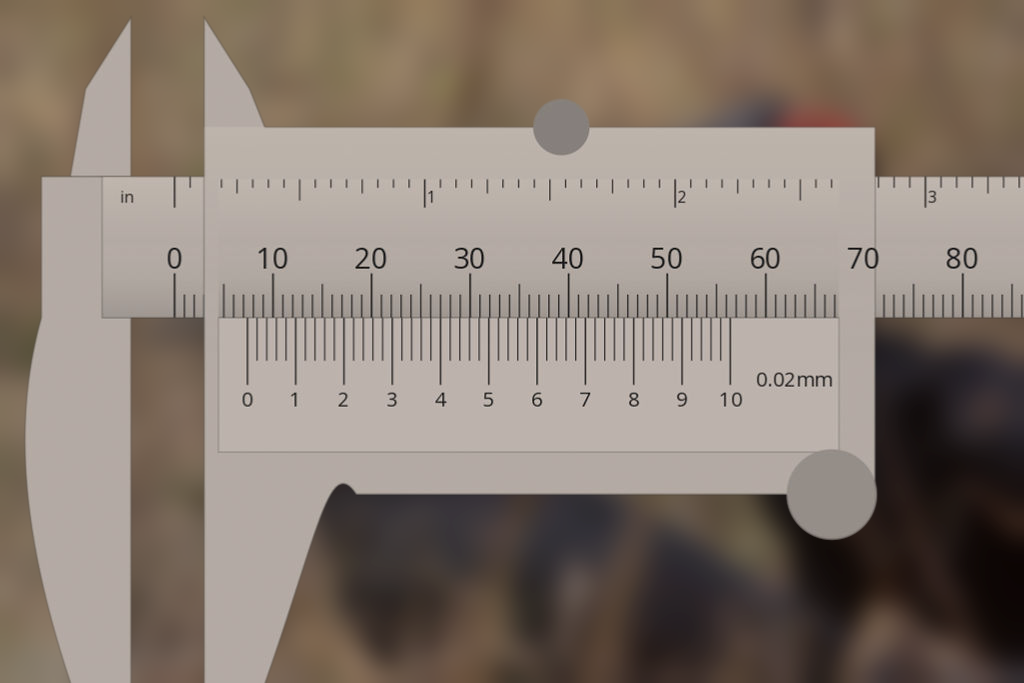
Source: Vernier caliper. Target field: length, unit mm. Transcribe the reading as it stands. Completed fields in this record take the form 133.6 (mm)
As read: 7.4 (mm)
